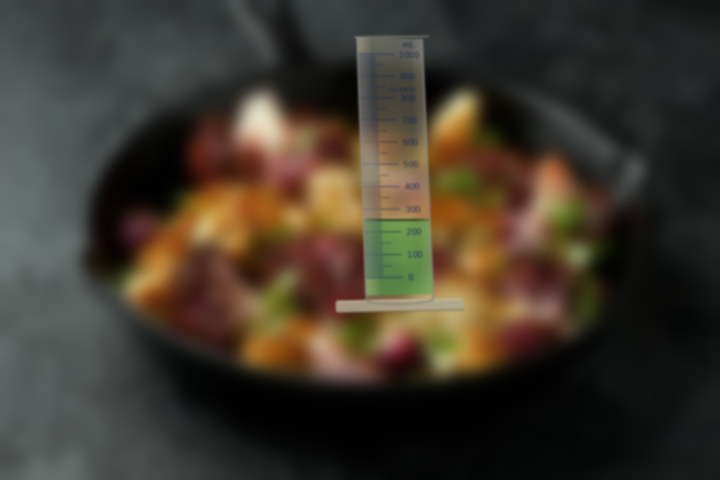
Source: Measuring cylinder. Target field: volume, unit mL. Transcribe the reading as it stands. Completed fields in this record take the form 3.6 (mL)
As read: 250 (mL)
